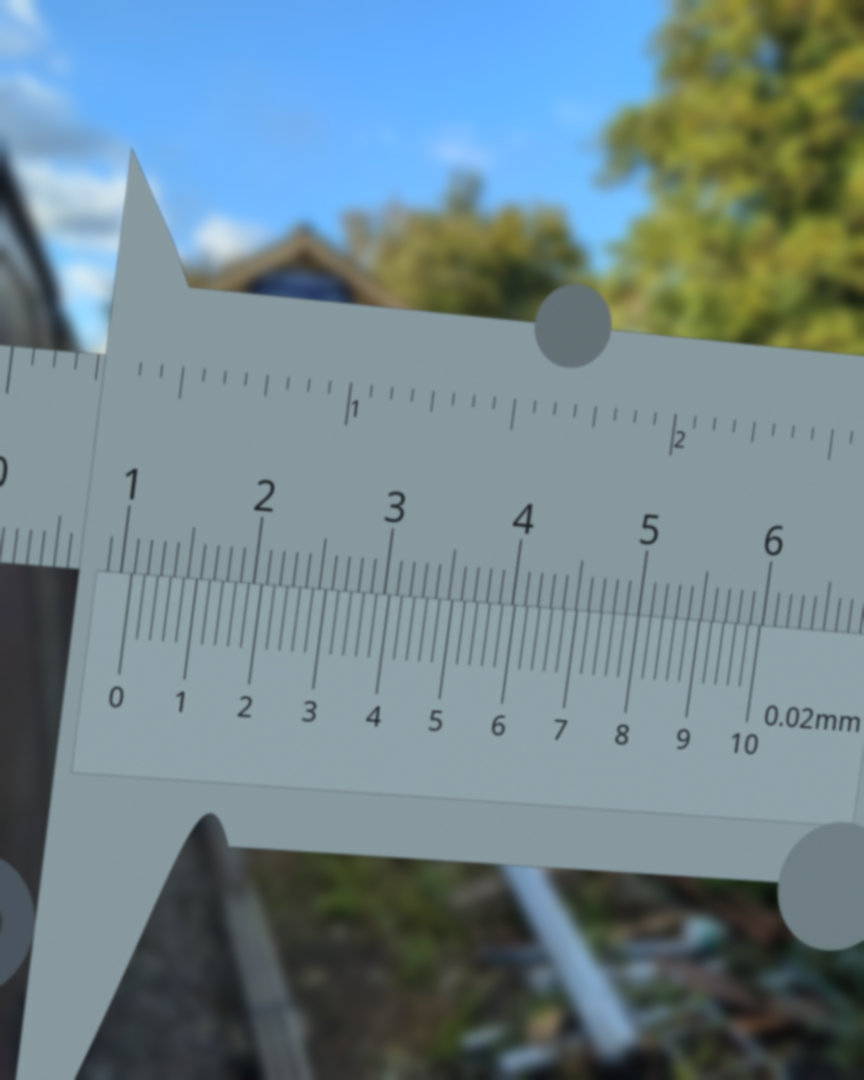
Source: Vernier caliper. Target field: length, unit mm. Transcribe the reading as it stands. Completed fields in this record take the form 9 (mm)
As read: 10.8 (mm)
